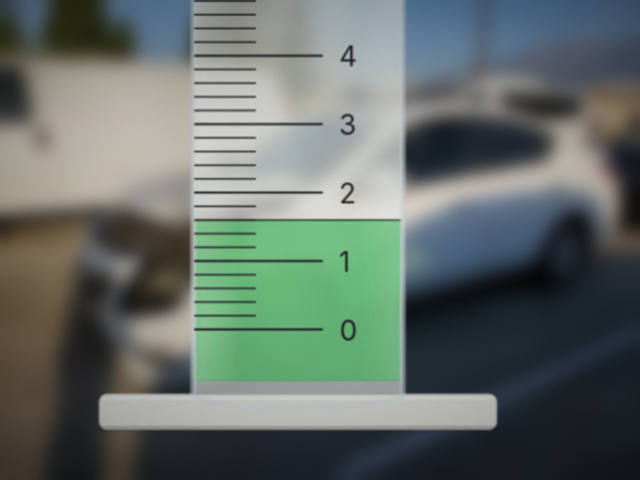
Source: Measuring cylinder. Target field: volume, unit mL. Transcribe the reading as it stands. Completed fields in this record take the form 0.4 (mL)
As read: 1.6 (mL)
